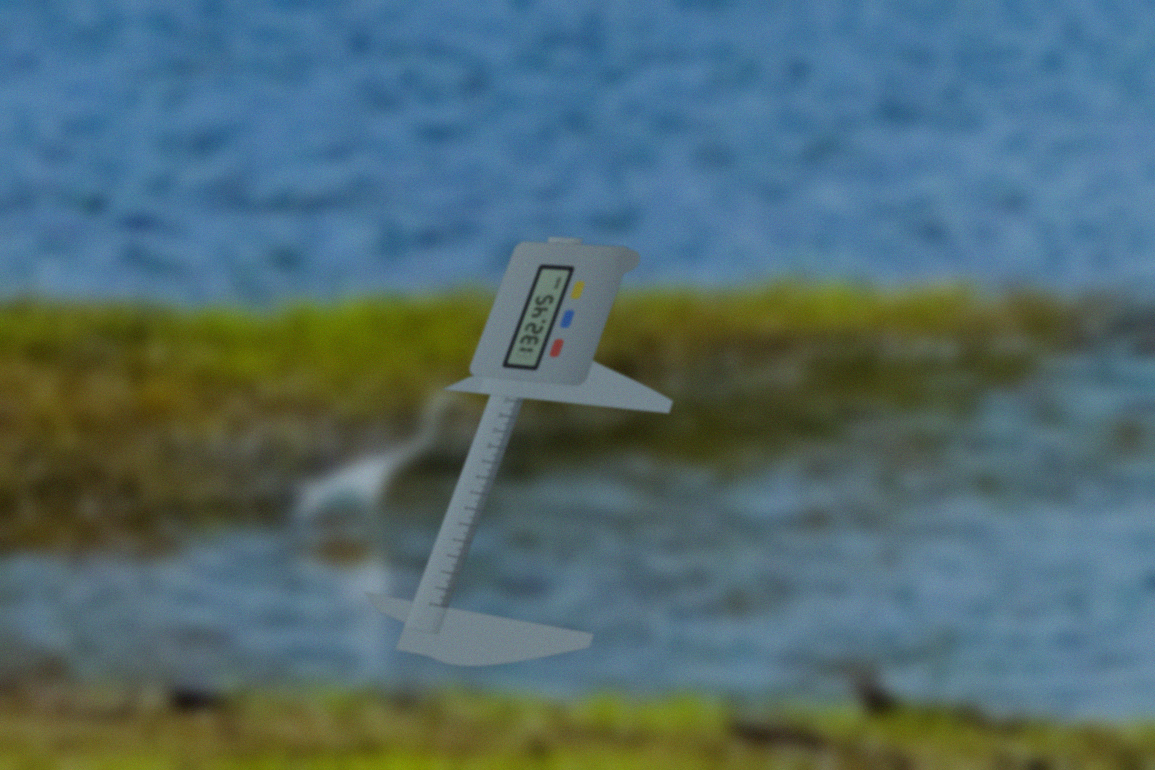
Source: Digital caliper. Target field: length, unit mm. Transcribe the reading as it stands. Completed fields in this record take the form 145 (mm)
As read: 132.45 (mm)
